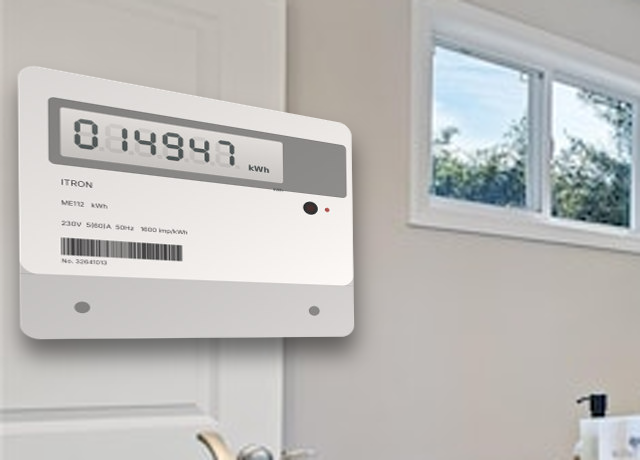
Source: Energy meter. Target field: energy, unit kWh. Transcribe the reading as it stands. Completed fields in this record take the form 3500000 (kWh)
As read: 14947 (kWh)
